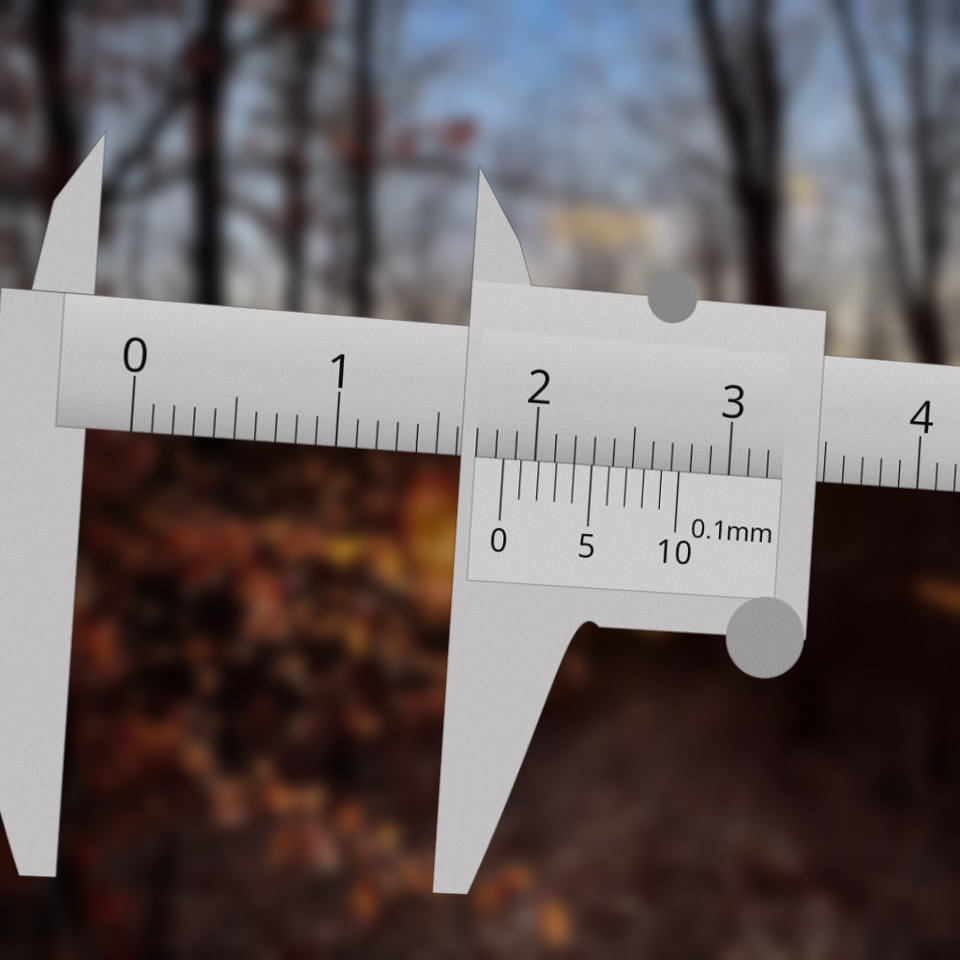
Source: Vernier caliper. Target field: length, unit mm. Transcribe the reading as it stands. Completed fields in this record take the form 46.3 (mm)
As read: 18.4 (mm)
